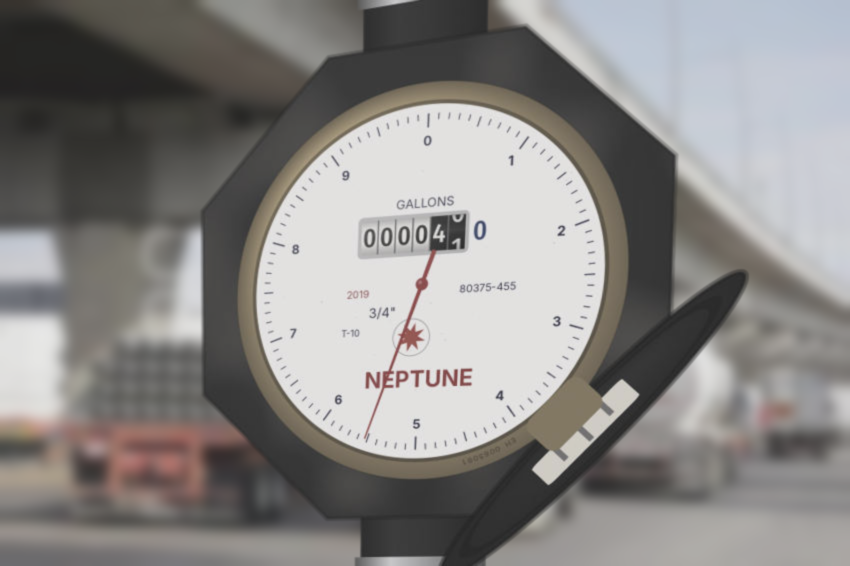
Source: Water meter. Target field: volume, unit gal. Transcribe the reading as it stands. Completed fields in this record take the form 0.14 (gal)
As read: 405.5 (gal)
